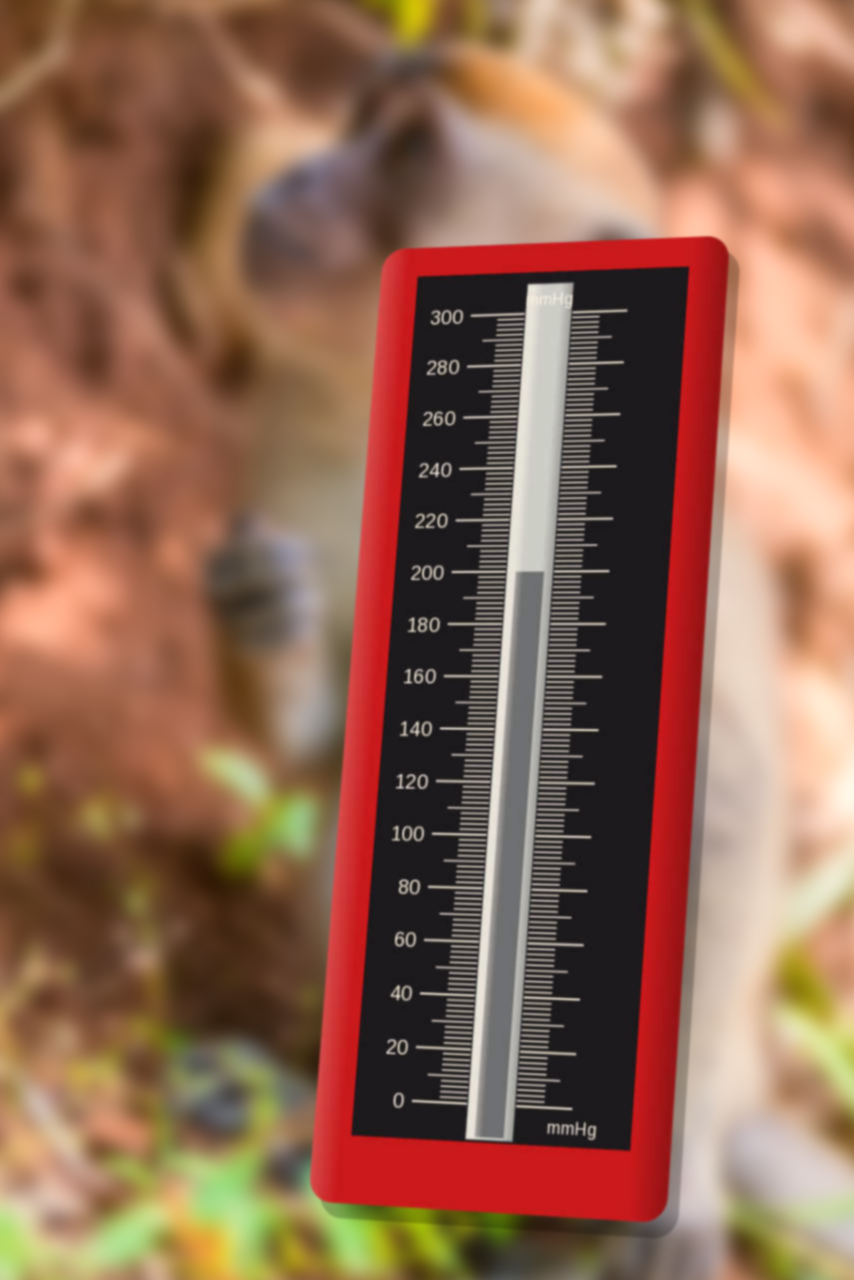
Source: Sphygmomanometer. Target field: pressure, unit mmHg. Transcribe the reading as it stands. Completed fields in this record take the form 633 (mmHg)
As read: 200 (mmHg)
